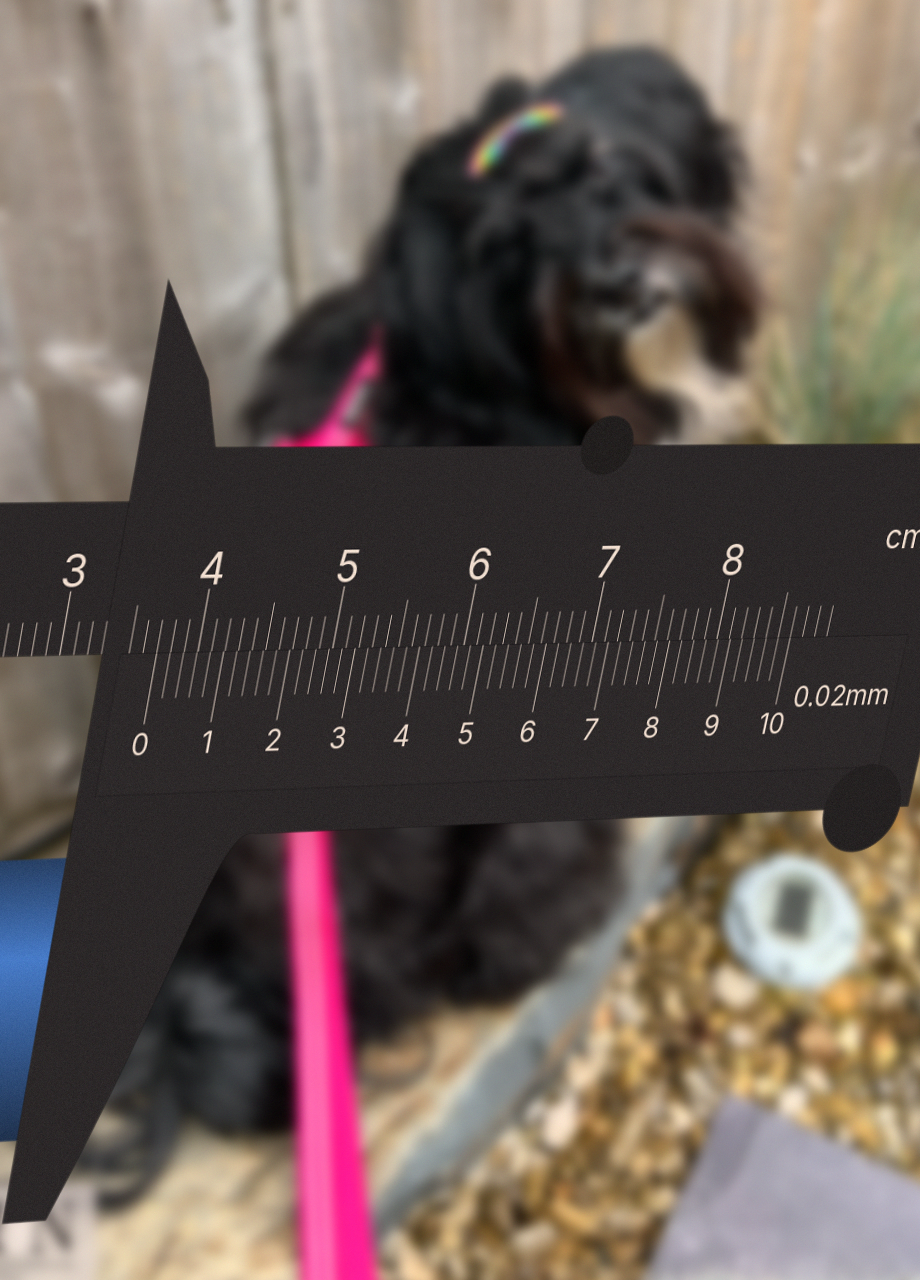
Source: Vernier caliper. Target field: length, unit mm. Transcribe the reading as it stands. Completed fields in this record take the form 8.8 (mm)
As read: 37.0 (mm)
